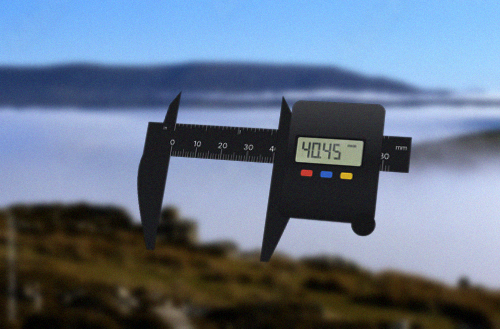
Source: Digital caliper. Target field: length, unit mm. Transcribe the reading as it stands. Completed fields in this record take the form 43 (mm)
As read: 40.45 (mm)
